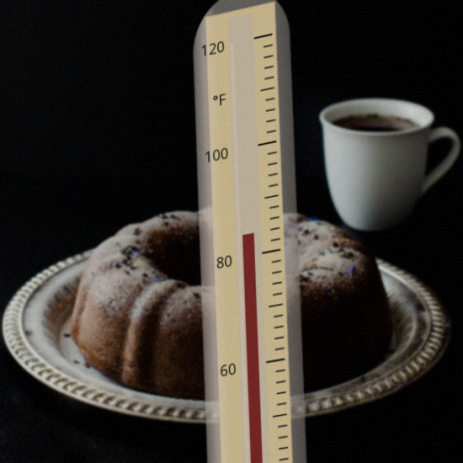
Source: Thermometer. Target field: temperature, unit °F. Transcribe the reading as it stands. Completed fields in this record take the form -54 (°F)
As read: 84 (°F)
